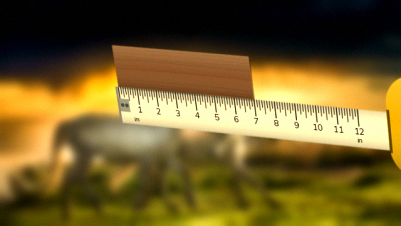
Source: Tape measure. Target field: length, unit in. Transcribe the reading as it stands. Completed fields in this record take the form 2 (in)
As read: 7 (in)
